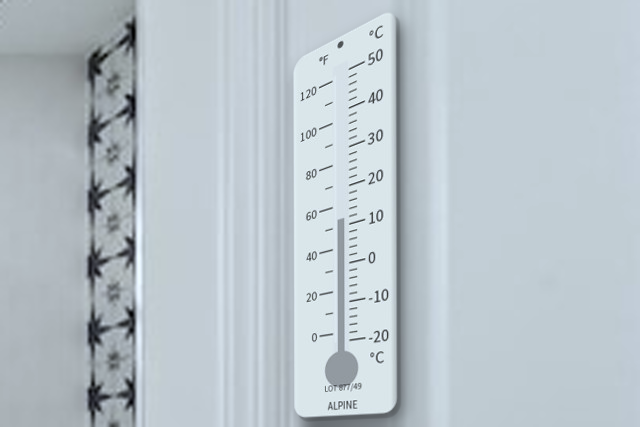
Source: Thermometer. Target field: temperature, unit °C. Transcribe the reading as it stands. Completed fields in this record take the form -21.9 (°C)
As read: 12 (°C)
